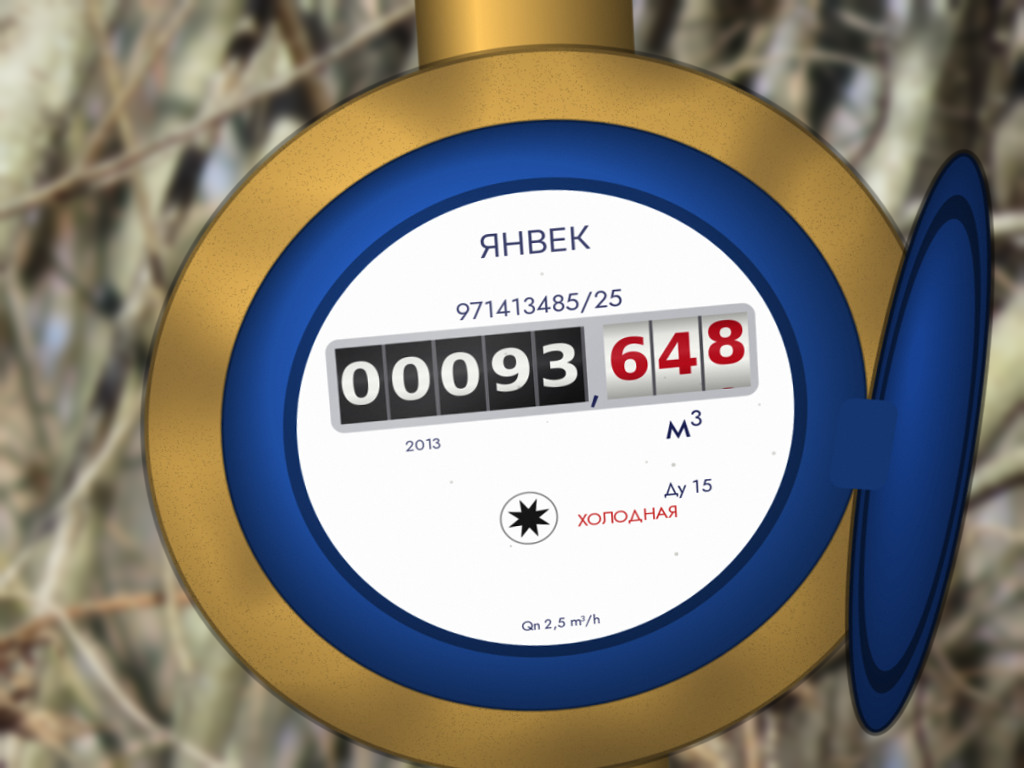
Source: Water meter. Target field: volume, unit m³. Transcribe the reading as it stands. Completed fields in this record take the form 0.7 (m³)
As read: 93.648 (m³)
